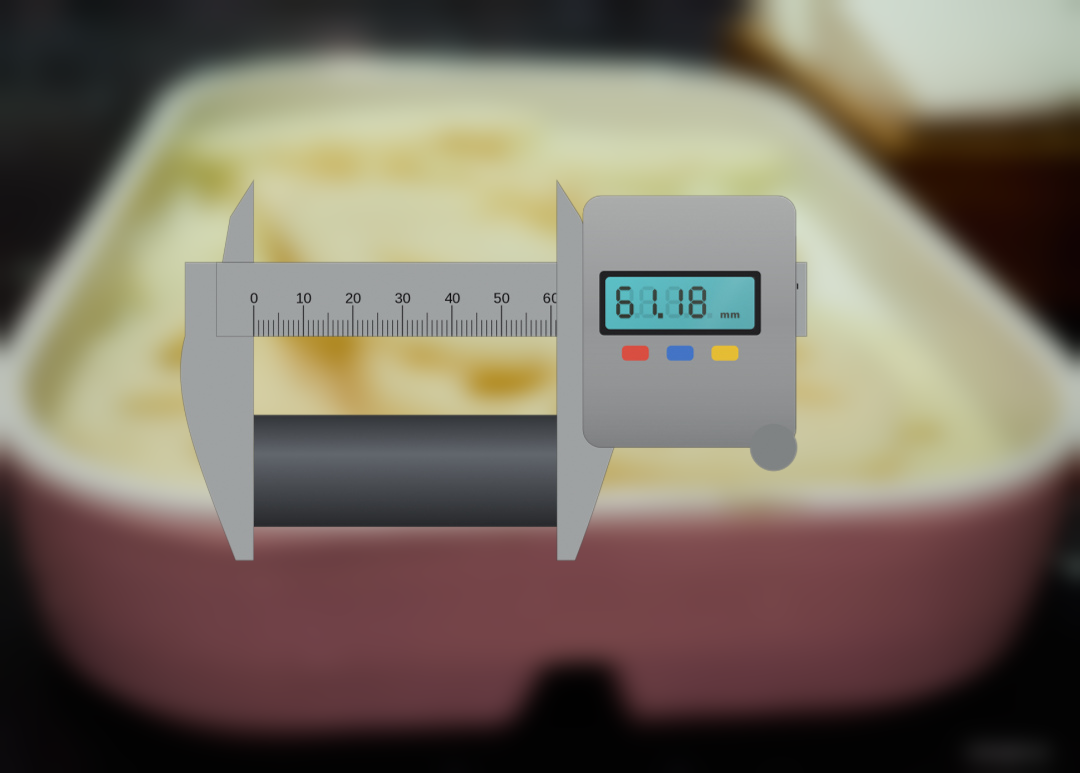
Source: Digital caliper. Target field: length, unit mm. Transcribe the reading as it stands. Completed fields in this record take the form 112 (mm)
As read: 61.18 (mm)
